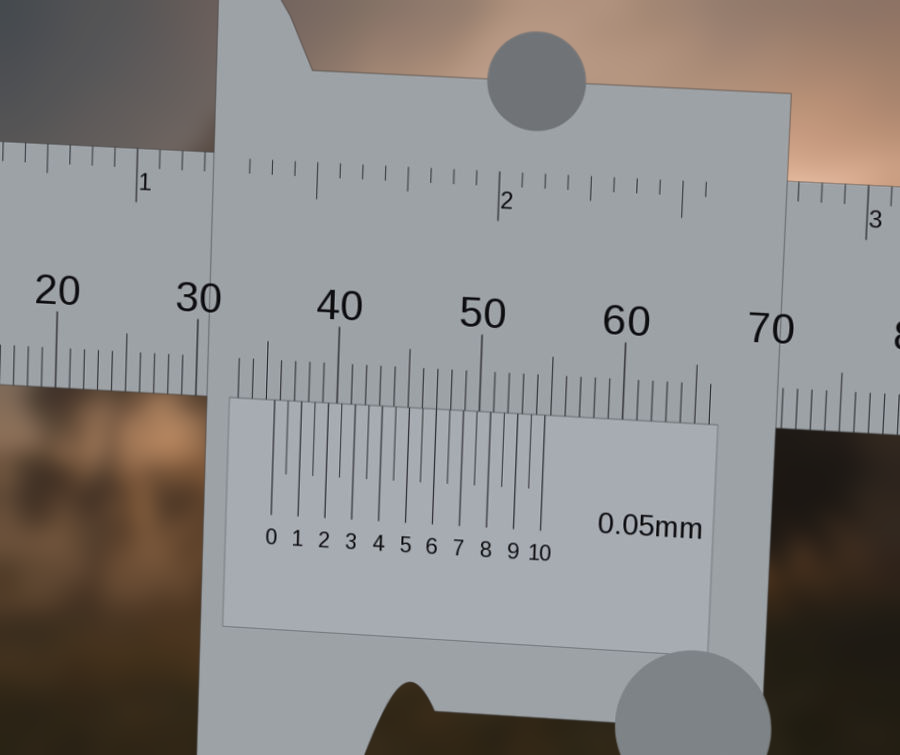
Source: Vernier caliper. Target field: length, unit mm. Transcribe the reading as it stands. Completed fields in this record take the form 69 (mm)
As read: 35.6 (mm)
